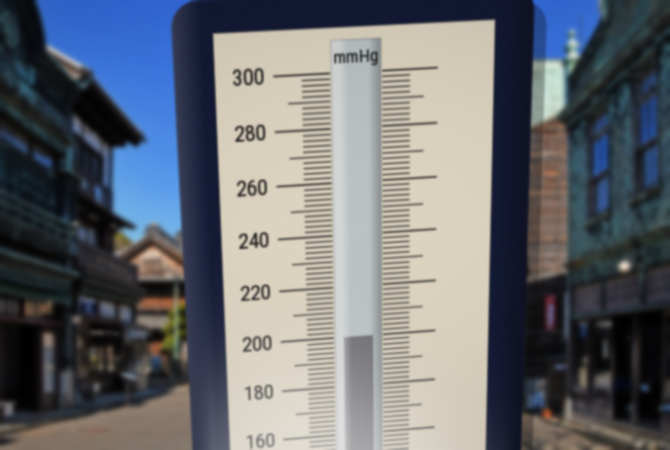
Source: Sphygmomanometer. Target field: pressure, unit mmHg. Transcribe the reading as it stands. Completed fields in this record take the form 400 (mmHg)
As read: 200 (mmHg)
